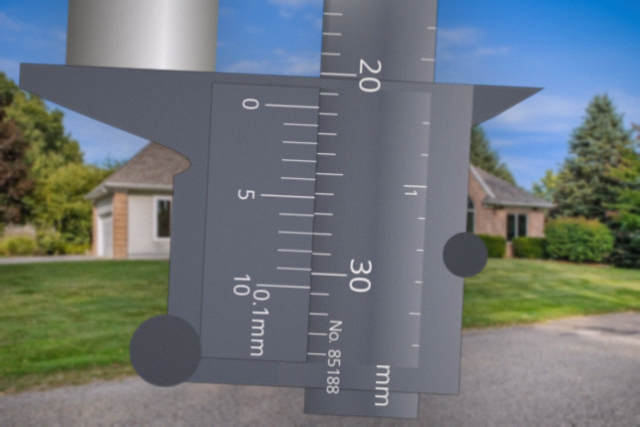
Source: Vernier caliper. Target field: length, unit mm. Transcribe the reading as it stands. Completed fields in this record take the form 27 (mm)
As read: 21.7 (mm)
